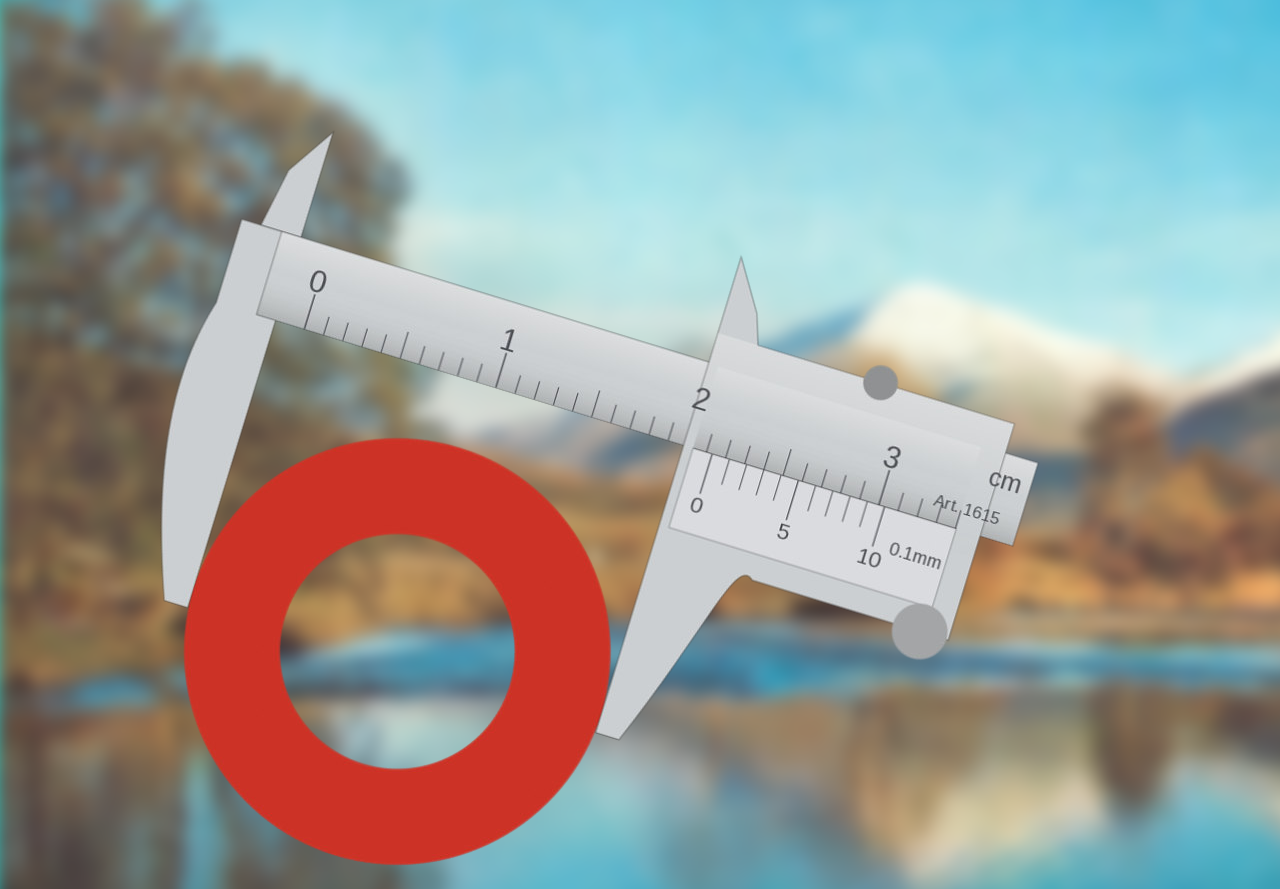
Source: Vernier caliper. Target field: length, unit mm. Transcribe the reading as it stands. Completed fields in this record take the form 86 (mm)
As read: 21.3 (mm)
